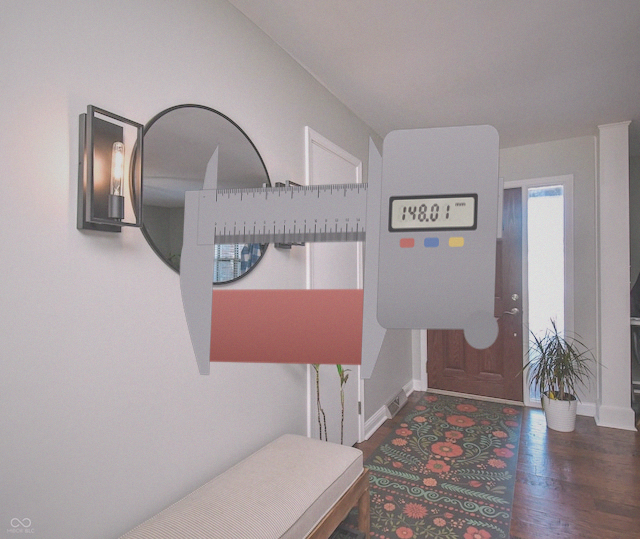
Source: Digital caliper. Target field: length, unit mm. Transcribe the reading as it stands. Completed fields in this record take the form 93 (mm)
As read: 148.01 (mm)
